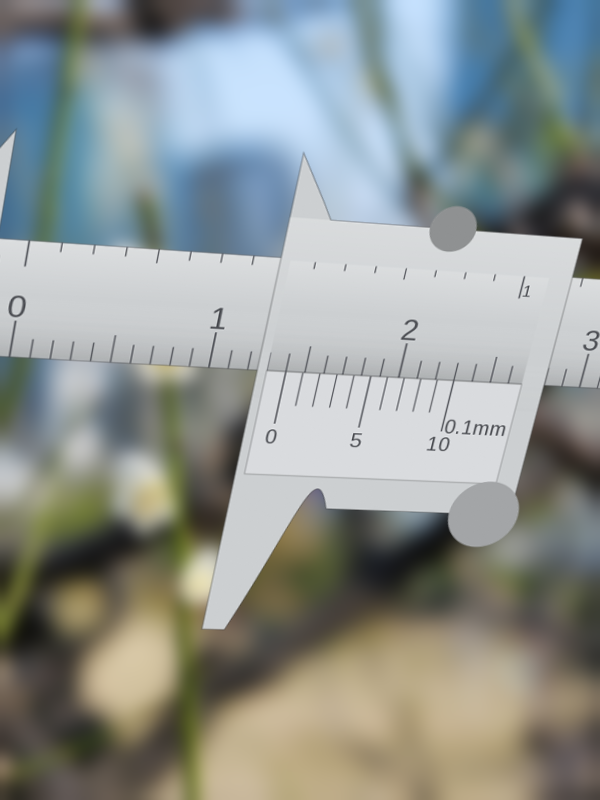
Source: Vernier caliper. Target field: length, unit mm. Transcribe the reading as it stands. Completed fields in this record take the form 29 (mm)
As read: 14.0 (mm)
